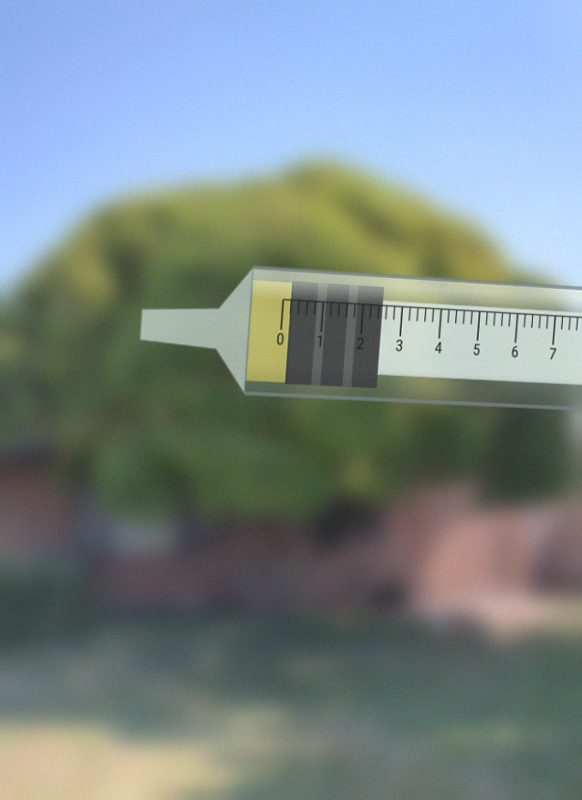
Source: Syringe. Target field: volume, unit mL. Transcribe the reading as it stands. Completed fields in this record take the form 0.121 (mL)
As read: 0.2 (mL)
